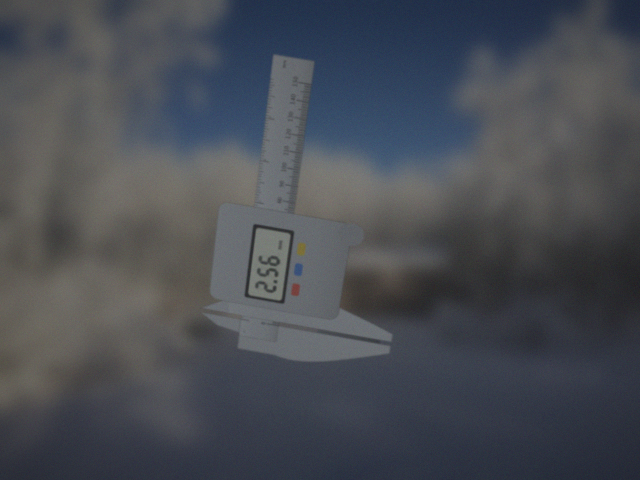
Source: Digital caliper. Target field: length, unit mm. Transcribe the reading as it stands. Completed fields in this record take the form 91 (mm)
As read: 2.56 (mm)
